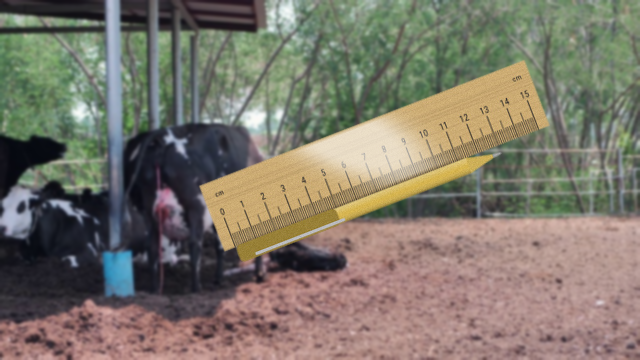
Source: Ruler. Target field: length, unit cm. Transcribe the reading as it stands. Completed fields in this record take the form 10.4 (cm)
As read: 13 (cm)
